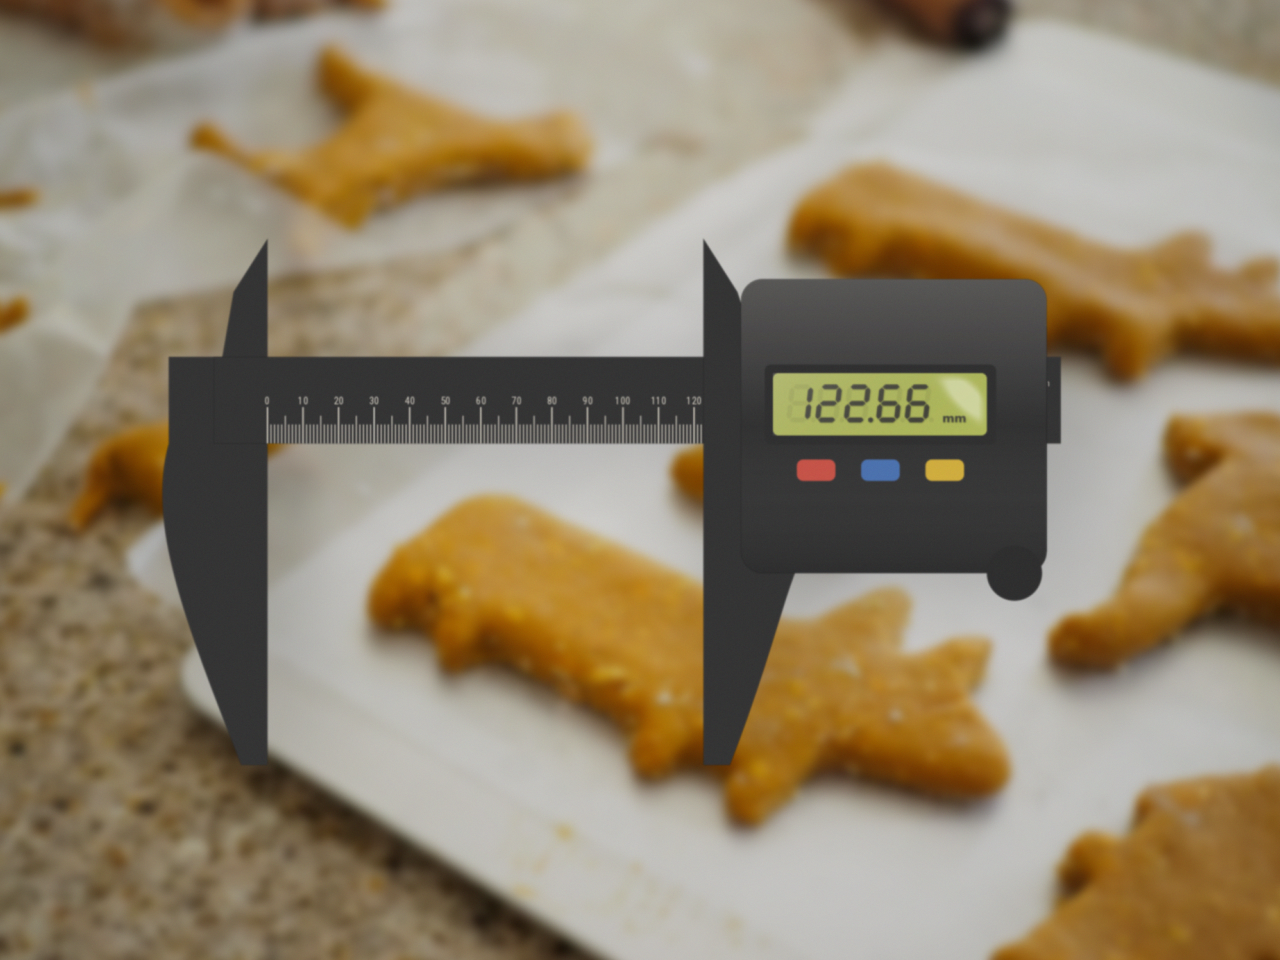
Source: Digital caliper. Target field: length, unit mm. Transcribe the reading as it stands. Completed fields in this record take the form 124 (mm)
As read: 122.66 (mm)
